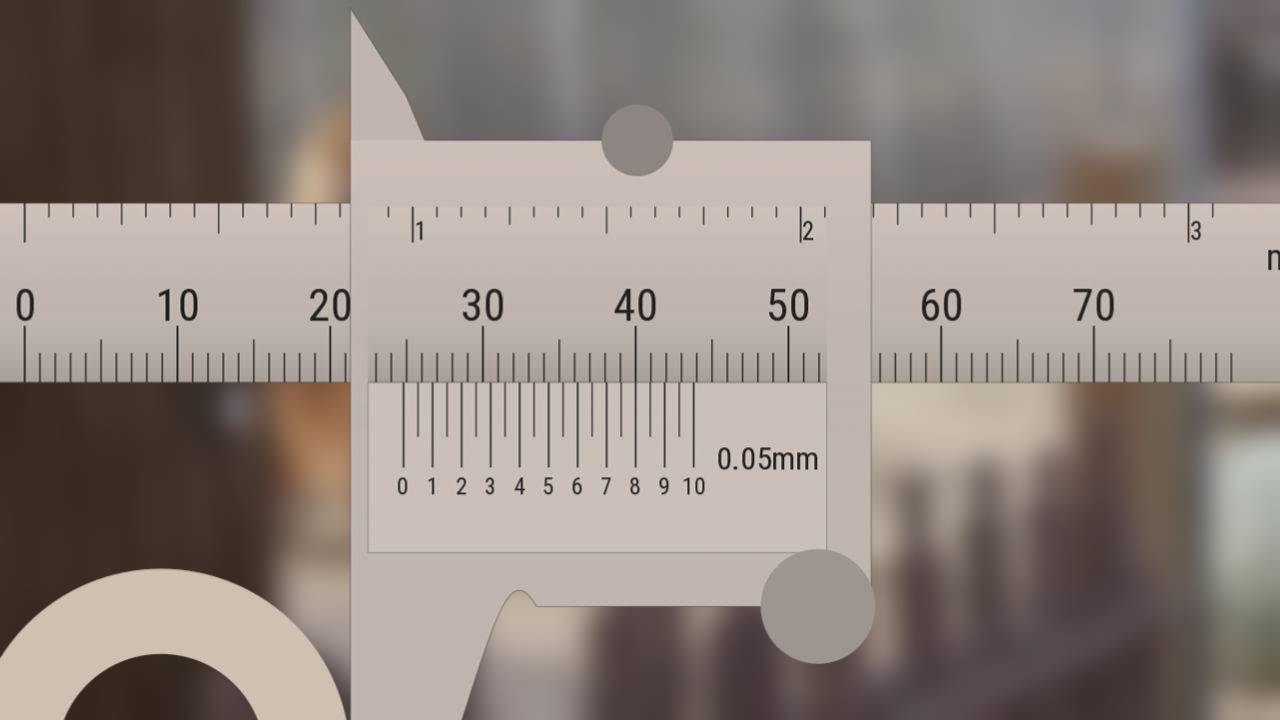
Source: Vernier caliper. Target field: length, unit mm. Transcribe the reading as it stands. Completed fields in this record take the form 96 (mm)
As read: 24.8 (mm)
